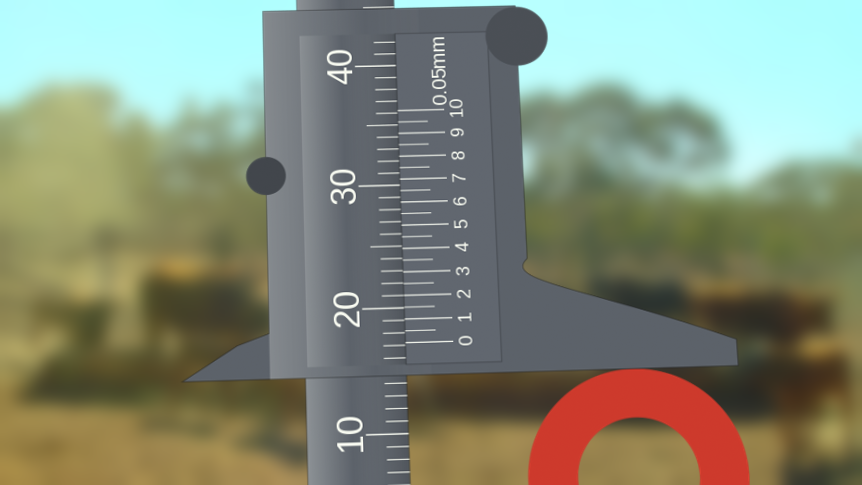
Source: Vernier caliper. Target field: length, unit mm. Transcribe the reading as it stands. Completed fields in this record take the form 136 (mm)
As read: 17.2 (mm)
